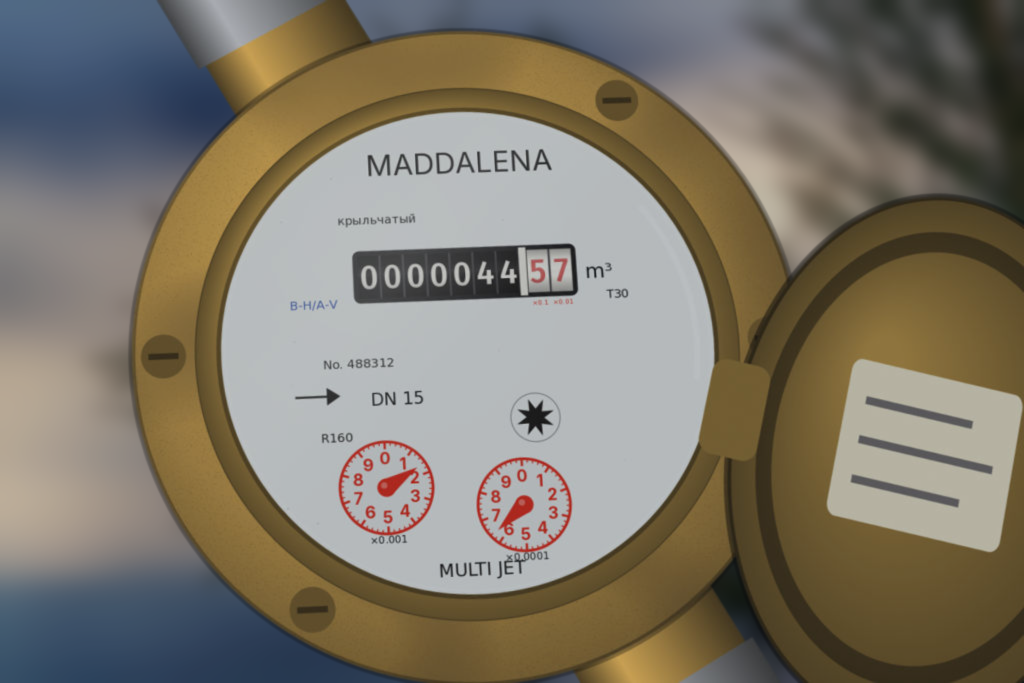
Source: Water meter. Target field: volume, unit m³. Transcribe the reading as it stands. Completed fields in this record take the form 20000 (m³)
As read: 44.5716 (m³)
